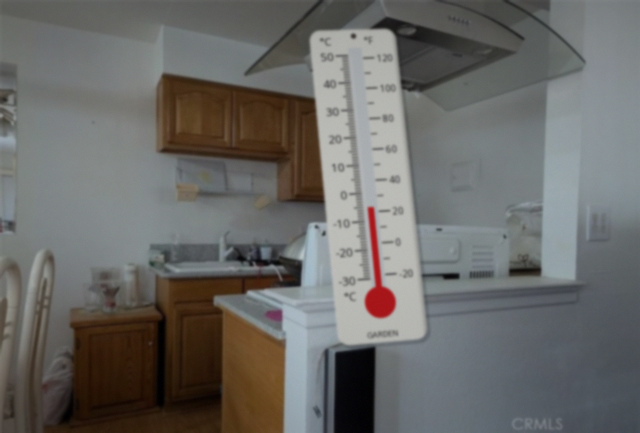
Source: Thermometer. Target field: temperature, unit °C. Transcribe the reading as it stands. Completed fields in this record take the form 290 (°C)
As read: -5 (°C)
